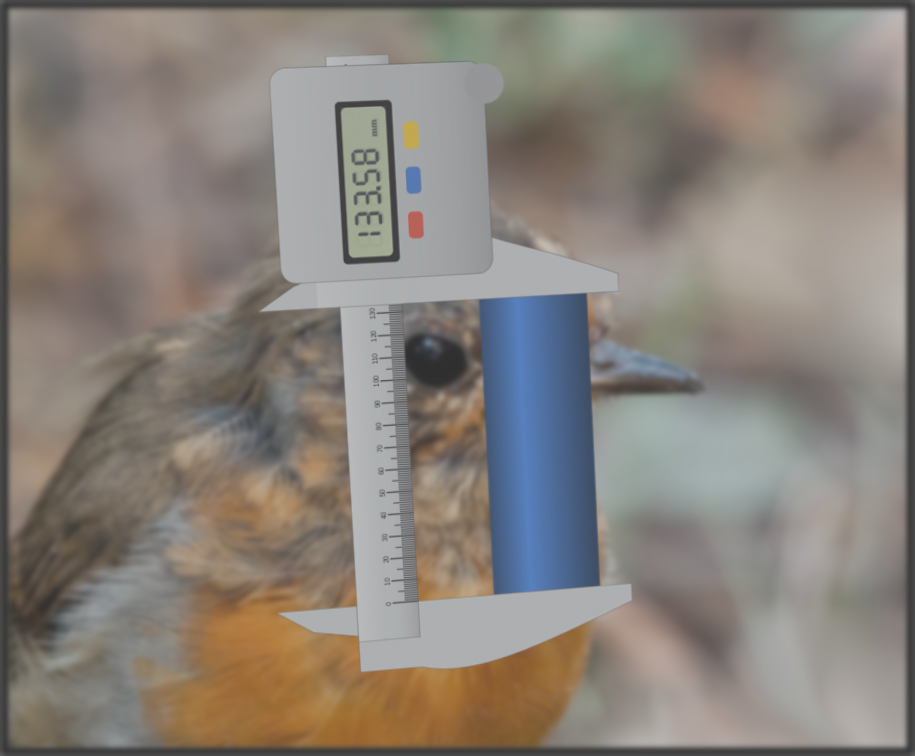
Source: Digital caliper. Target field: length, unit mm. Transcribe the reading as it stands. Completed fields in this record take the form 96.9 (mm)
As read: 133.58 (mm)
